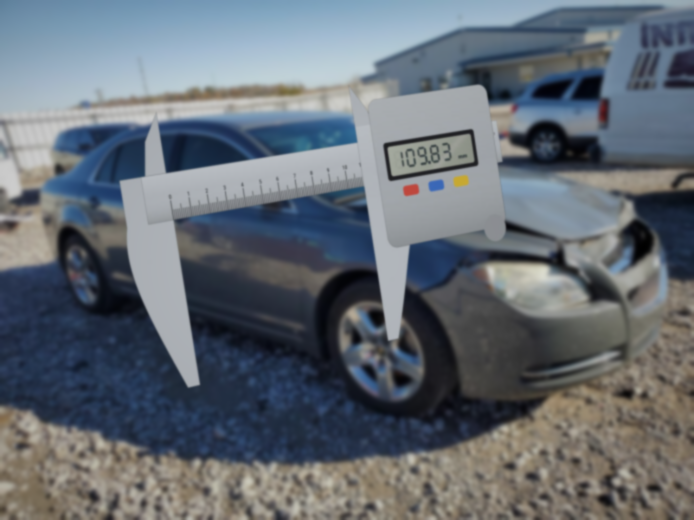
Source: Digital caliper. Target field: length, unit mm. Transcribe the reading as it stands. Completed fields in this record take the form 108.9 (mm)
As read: 109.83 (mm)
